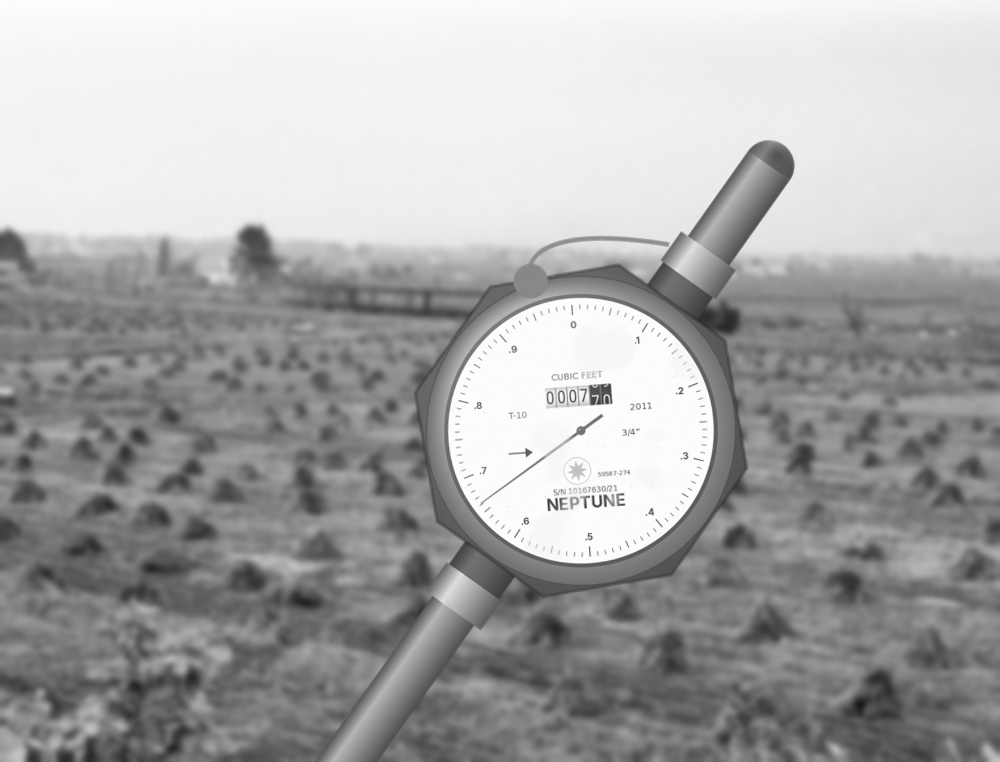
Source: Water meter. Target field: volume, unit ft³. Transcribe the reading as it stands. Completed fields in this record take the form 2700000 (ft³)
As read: 769.66 (ft³)
